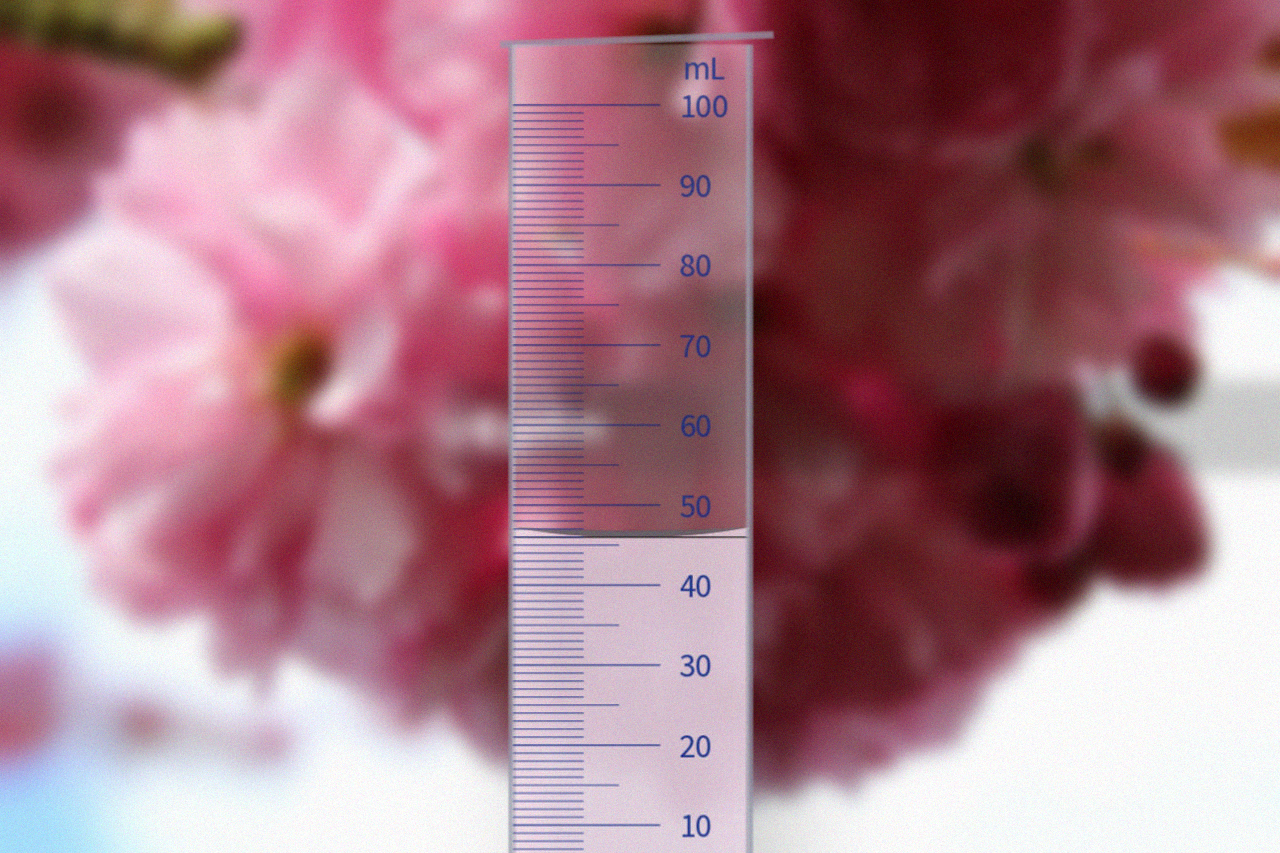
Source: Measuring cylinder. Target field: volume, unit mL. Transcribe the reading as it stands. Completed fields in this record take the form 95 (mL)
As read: 46 (mL)
